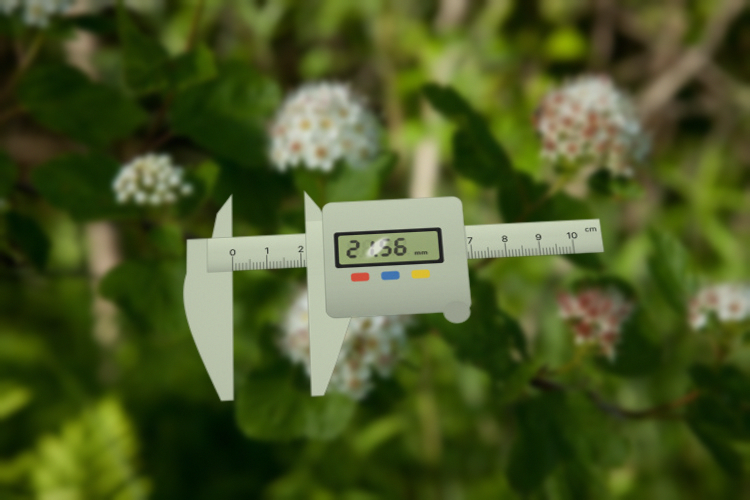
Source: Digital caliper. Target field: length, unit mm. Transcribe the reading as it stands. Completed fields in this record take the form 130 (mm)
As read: 21.56 (mm)
